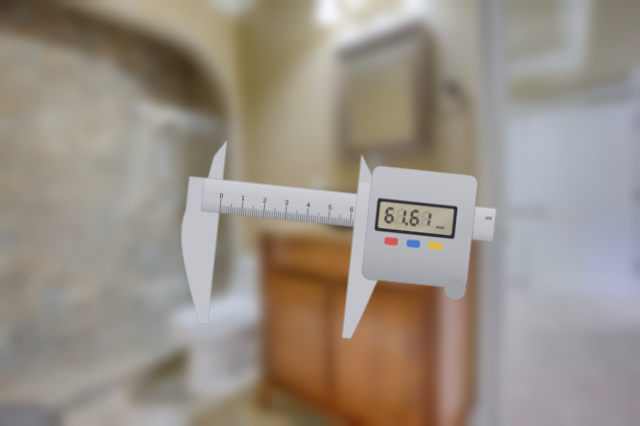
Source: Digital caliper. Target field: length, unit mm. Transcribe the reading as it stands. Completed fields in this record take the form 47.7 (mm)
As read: 61.61 (mm)
